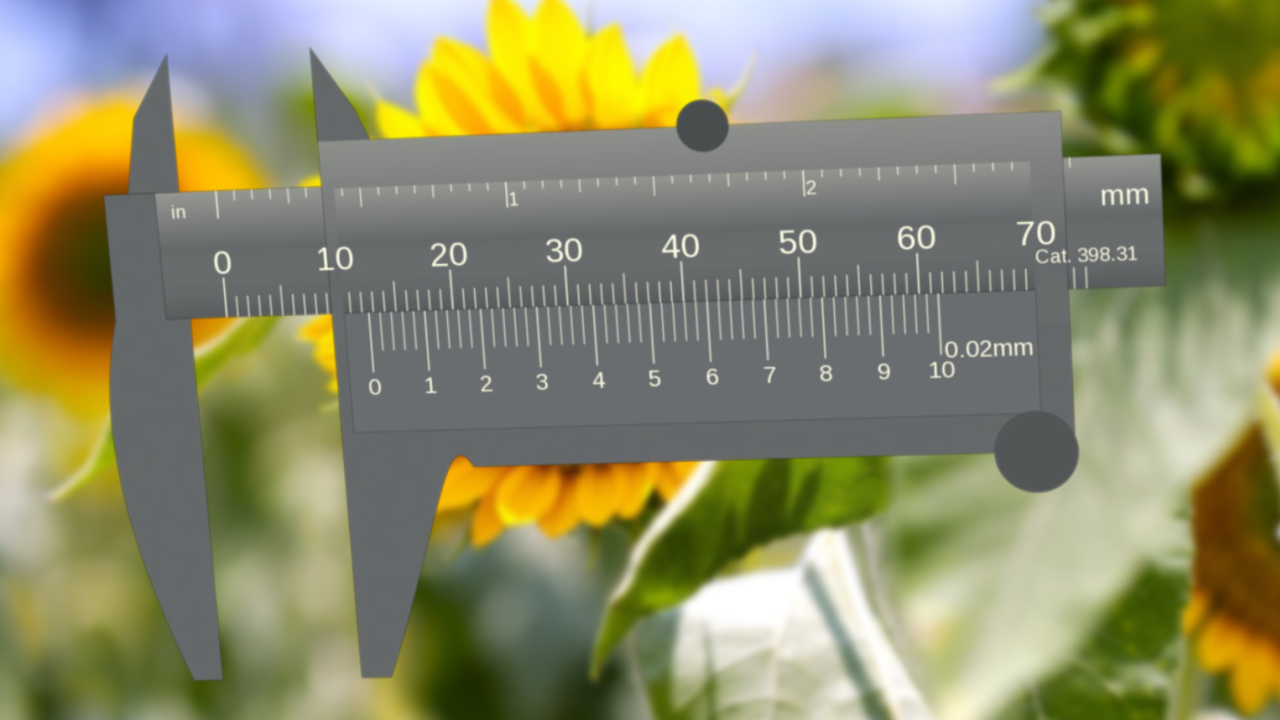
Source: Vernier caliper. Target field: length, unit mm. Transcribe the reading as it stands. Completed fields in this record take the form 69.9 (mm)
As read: 12.6 (mm)
